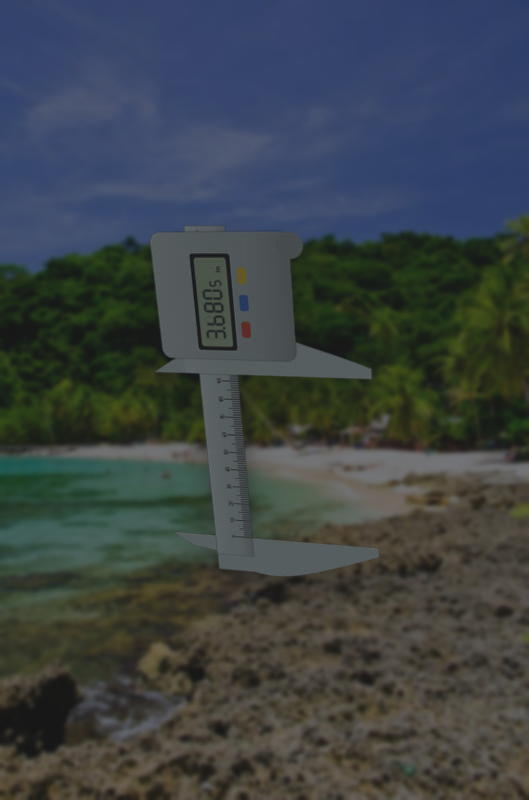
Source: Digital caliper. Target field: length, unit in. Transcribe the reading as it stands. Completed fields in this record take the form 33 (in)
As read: 3.6805 (in)
